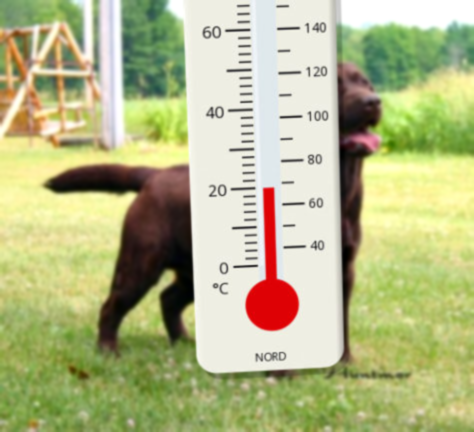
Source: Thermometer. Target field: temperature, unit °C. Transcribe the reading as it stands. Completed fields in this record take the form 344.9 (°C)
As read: 20 (°C)
